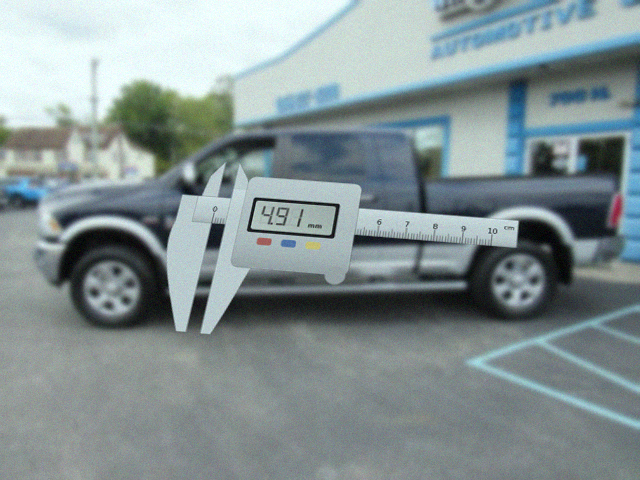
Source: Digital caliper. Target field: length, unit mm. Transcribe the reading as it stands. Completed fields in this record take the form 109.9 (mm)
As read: 4.91 (mm)
